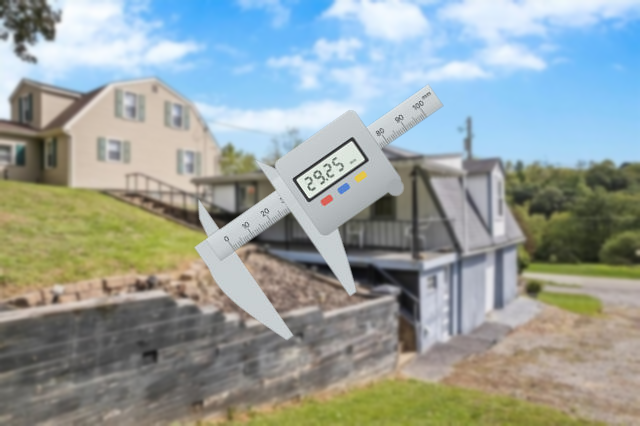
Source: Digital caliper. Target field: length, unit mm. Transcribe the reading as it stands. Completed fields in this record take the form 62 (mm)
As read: 29.25 (mm)
